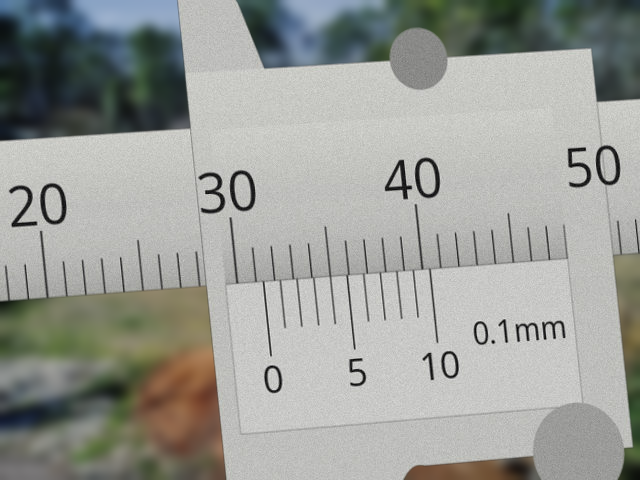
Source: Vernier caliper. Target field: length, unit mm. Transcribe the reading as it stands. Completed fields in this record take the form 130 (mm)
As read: 31.4 (mm)
